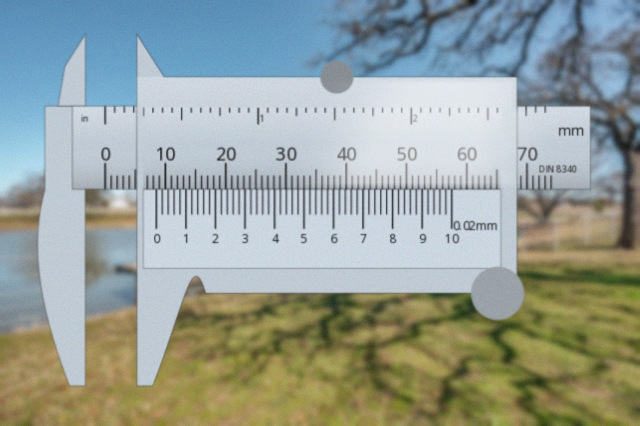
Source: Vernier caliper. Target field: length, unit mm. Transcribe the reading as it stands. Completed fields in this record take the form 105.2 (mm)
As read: 8.5 (mm)
